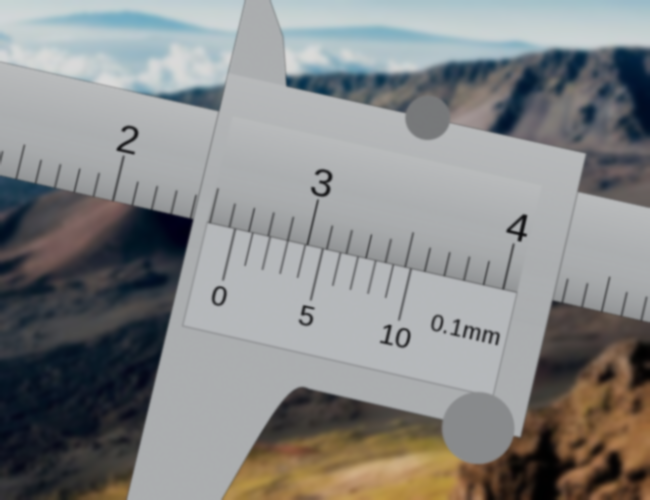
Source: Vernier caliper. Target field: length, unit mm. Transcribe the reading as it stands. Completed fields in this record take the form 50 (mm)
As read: 26.3 (mm)
